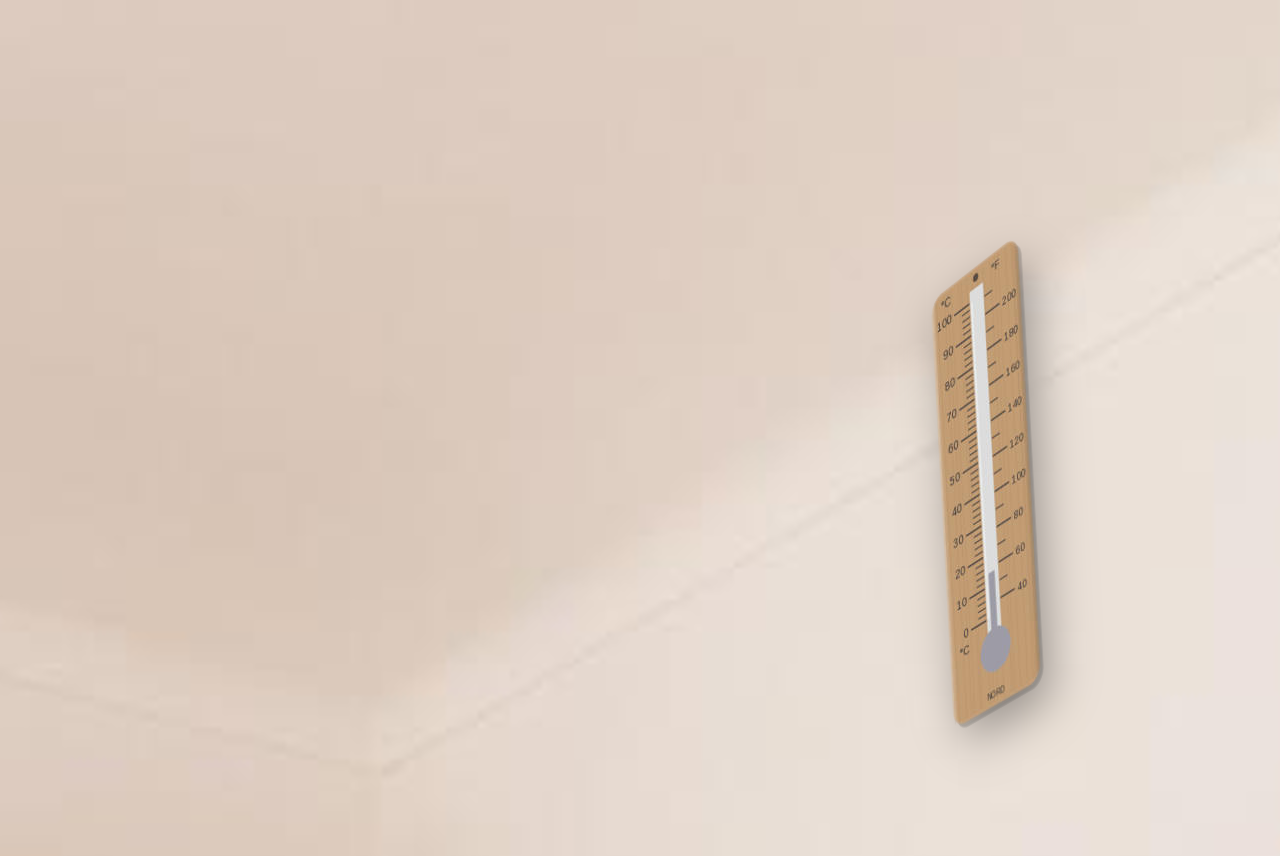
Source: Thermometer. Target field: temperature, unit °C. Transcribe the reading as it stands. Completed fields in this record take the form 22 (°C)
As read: 14 (°C)
